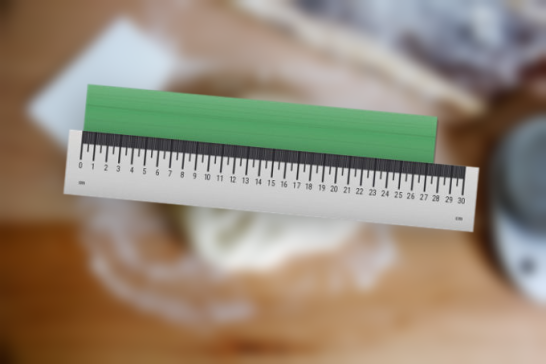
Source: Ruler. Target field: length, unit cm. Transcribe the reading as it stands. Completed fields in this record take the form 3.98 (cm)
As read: 27.5 (cm)
